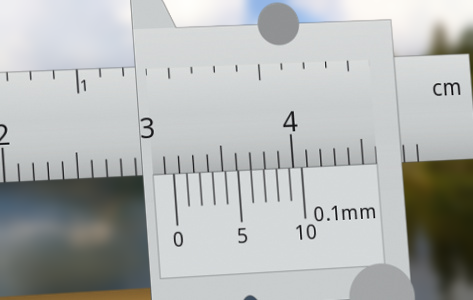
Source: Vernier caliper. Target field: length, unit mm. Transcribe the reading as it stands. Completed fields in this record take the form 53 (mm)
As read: 31.6 (mm)
